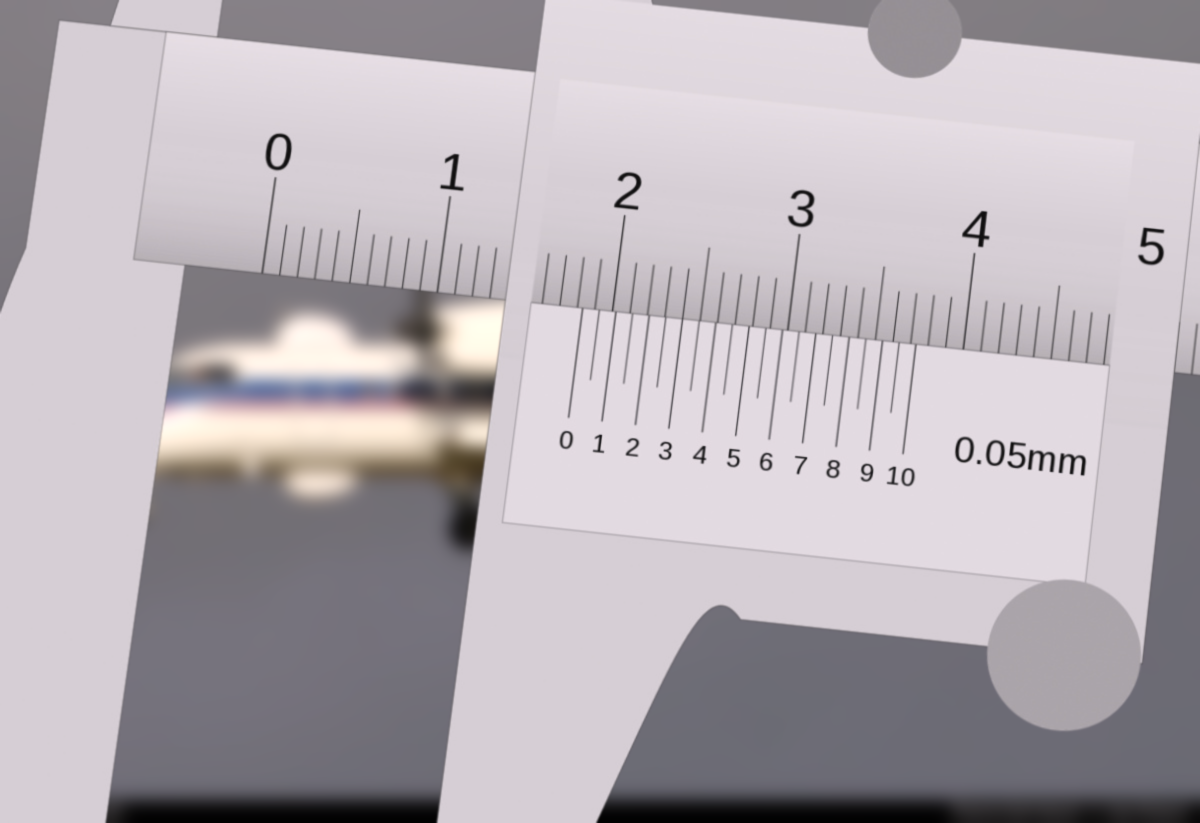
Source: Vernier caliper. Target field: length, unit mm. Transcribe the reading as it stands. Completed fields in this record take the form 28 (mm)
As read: 18.3 (mm)
